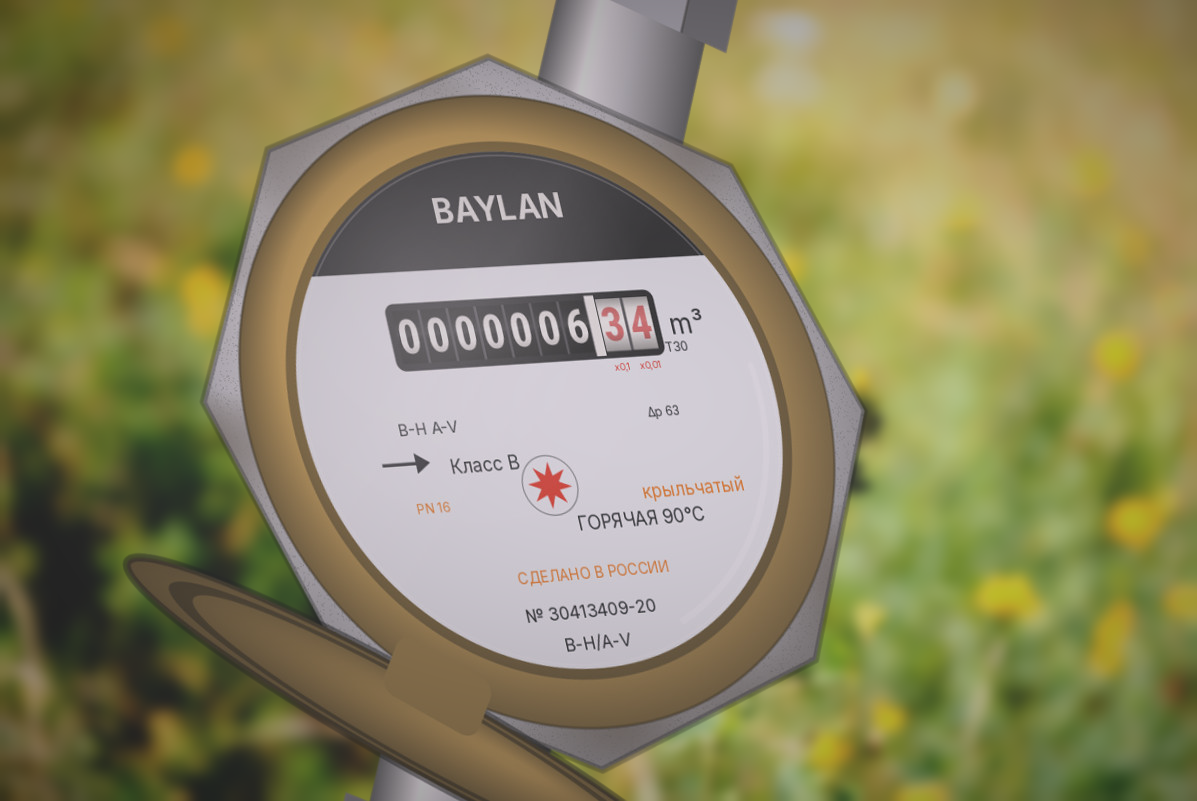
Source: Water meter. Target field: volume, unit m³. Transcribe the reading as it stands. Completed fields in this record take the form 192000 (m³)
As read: 6.34 (m³)
